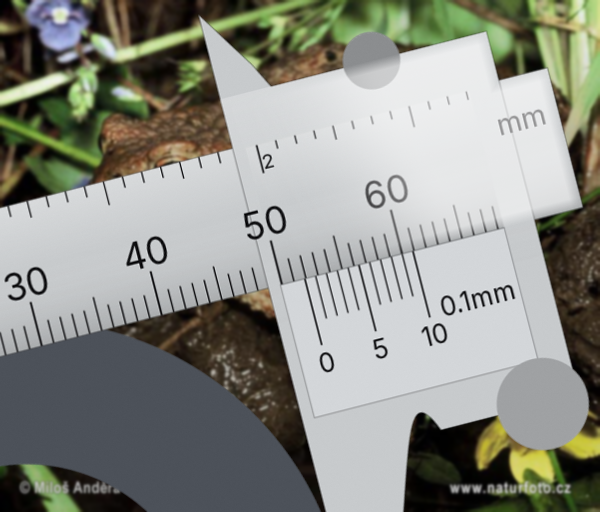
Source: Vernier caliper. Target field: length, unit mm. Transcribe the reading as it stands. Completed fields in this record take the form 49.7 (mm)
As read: 51.9 (mm)
